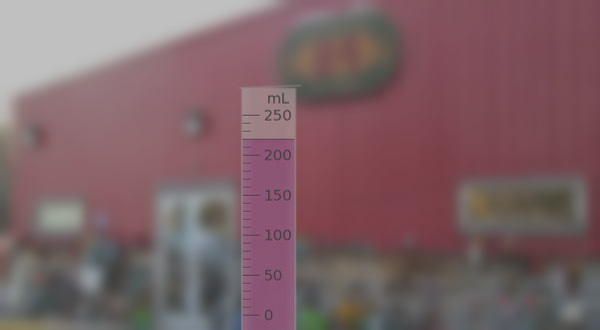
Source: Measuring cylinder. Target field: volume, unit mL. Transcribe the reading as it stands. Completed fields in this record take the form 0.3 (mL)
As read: 220 (mL)
